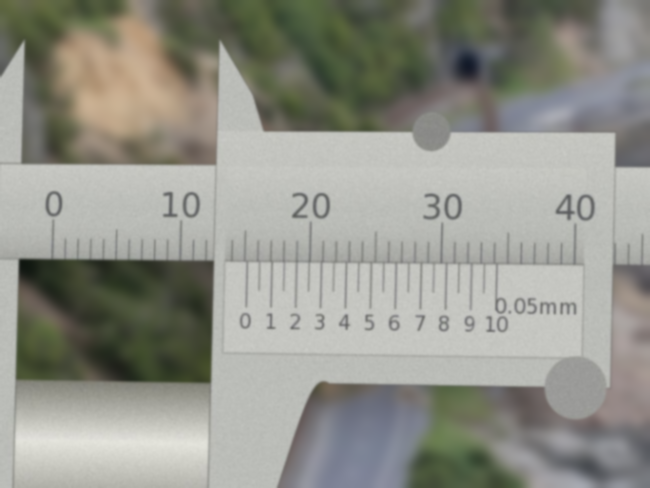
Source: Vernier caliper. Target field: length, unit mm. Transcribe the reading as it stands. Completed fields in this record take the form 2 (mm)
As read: 15.2 (mm)
